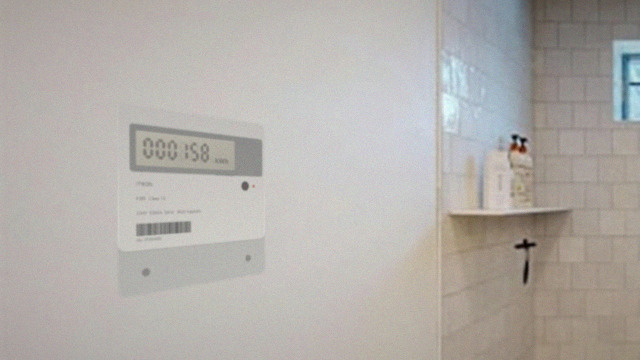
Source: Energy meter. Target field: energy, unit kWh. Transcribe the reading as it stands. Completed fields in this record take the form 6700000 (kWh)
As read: 158 (kWh)
